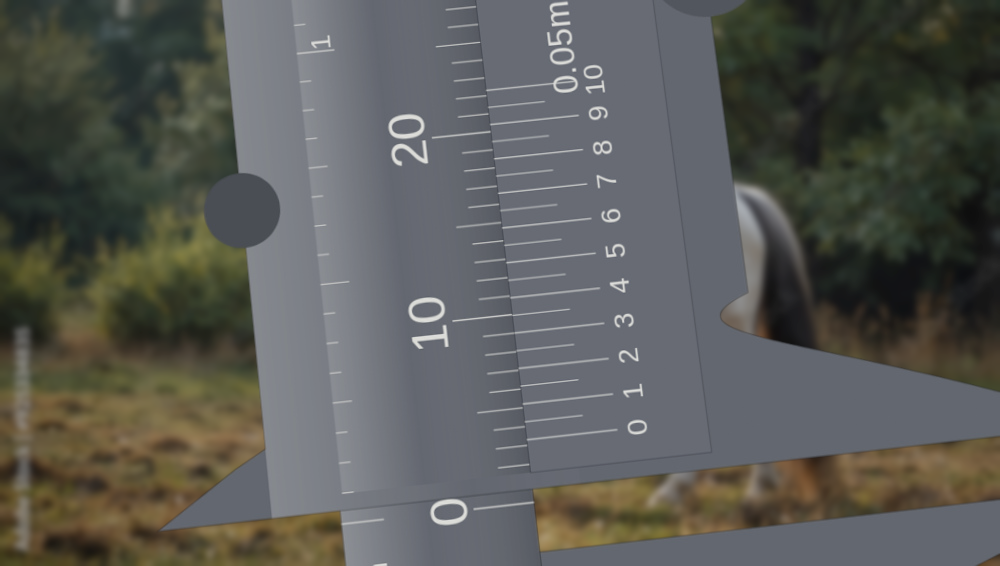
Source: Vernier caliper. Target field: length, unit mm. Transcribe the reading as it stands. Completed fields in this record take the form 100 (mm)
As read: 3.3 (mm)
